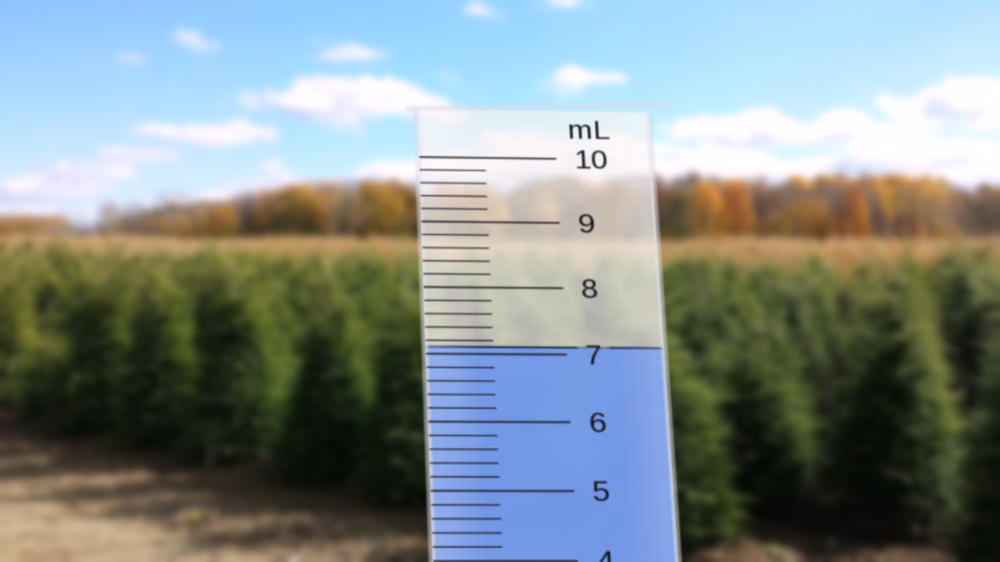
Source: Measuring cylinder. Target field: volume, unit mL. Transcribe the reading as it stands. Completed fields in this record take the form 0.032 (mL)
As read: 7.1 (mL)
